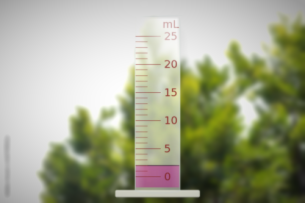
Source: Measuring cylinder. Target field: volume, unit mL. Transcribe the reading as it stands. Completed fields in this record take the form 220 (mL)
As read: 2 (mL)
